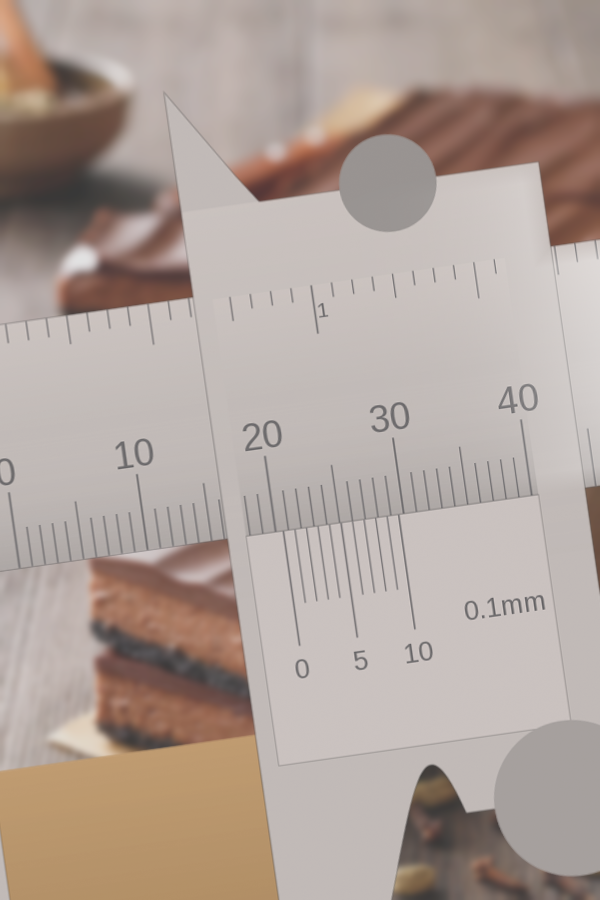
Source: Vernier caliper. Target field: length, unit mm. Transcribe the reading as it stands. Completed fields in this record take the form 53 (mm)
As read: 20.6 (mm)
